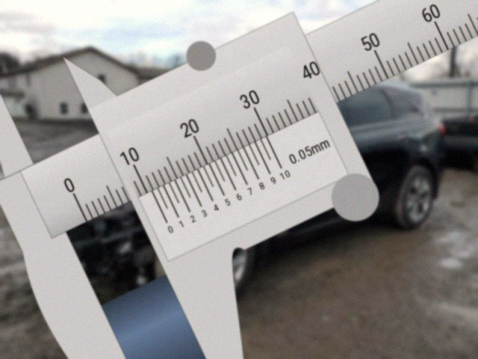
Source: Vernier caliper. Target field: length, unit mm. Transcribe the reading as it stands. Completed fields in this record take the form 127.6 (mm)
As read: 10.8 (mm)
